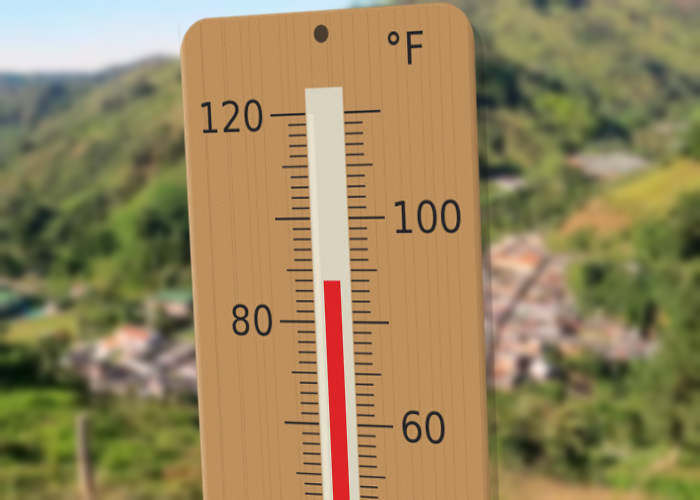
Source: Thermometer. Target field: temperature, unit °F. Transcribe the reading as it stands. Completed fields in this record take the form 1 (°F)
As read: 88 (°F)
